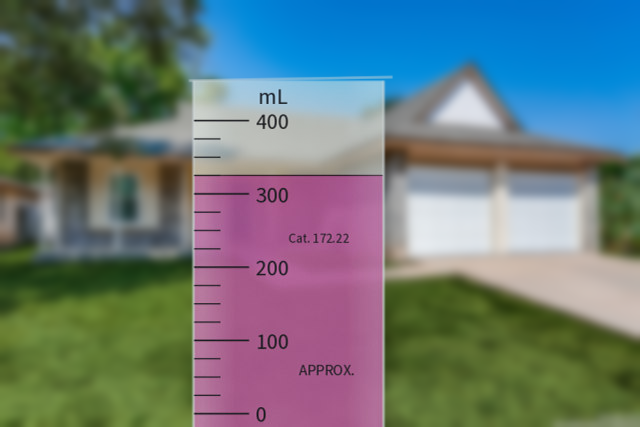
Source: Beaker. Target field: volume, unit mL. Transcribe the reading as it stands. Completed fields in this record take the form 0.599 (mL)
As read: 325 (mL)
